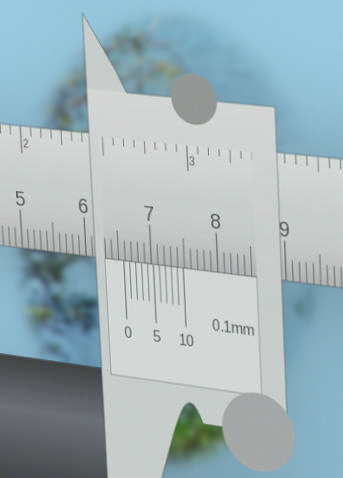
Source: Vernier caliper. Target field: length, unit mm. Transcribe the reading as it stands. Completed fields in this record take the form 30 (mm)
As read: 65.8 (mm)
